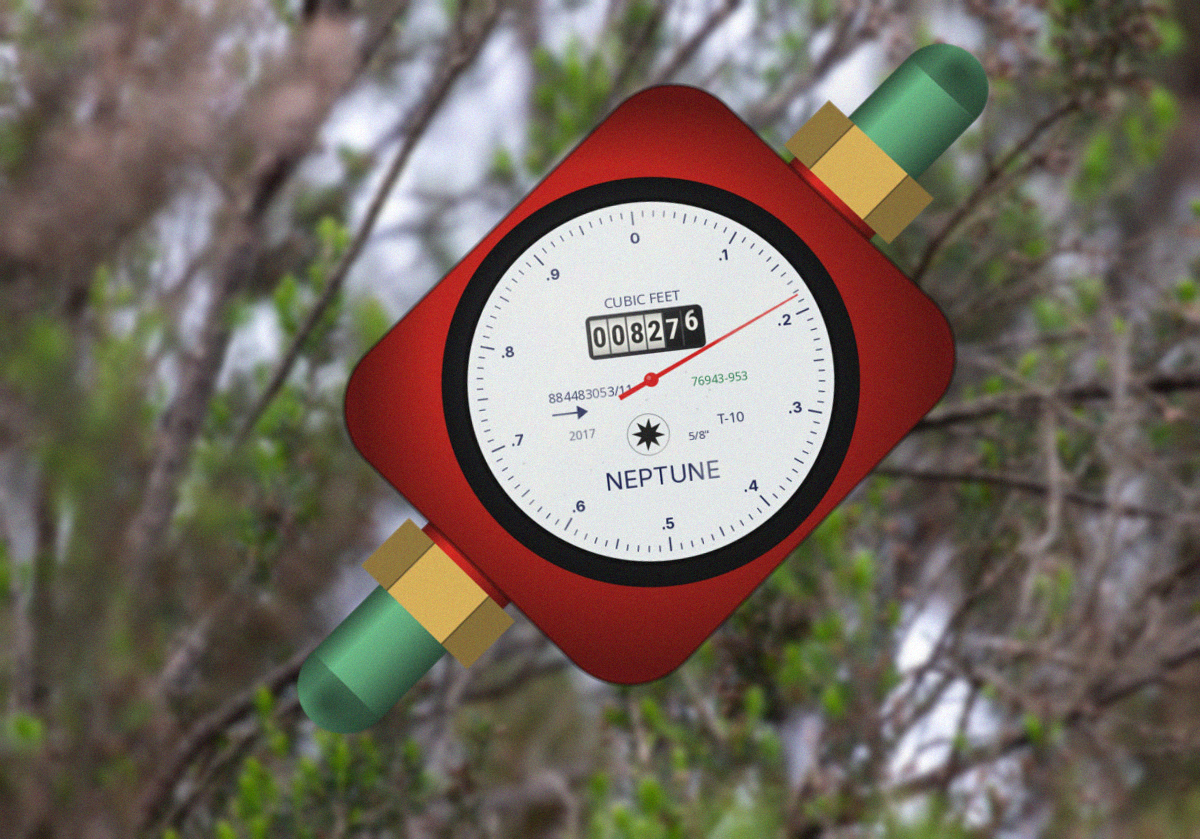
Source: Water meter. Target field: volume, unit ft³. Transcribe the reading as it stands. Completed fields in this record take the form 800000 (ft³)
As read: 8276.18 (ft³)
